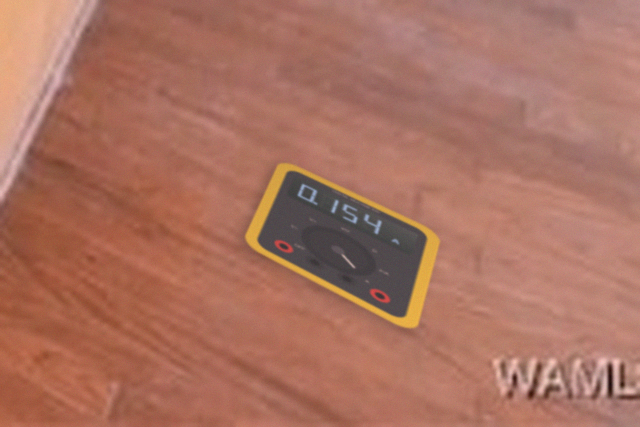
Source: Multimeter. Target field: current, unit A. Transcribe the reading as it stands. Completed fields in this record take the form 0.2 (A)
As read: 0.154 (A)
